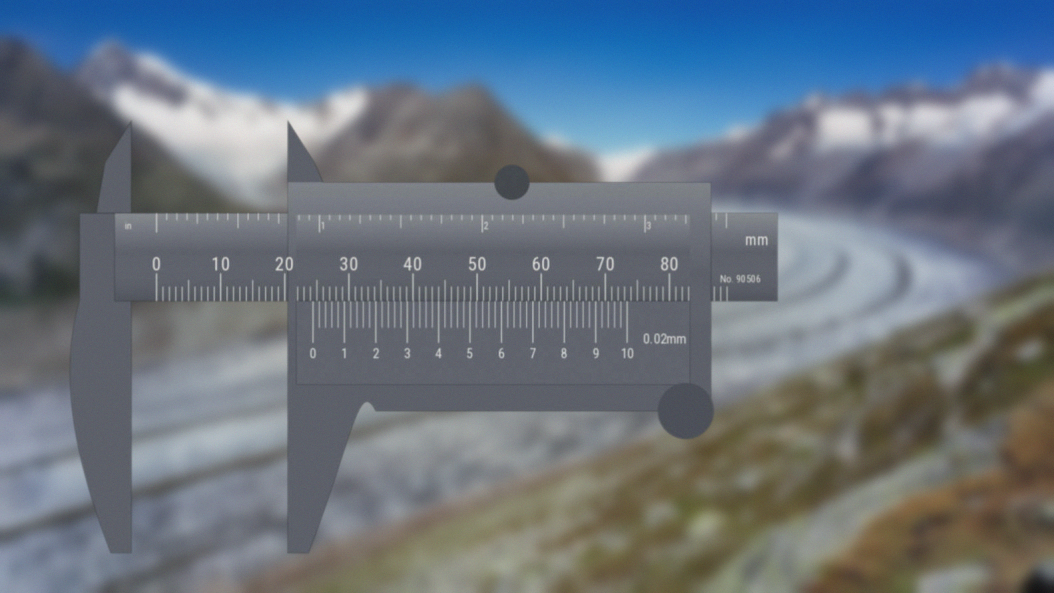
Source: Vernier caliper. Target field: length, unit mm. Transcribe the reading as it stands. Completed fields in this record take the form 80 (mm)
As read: 24.4 (mm)
